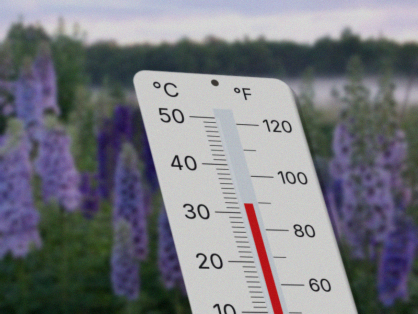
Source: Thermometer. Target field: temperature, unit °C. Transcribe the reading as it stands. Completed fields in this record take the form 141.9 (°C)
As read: 32 (°C)
